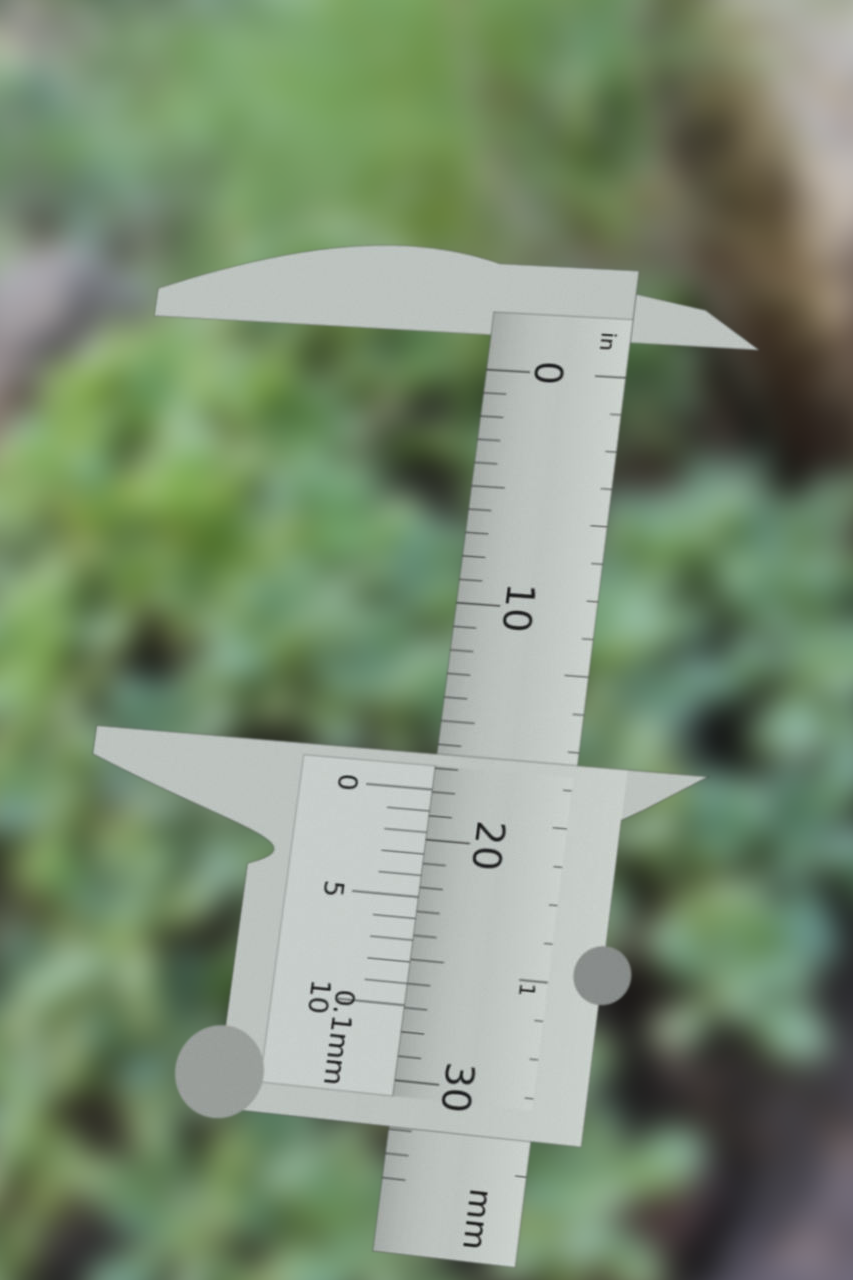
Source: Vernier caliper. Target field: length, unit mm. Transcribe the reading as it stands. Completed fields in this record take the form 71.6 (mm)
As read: 17.9 (mm)
